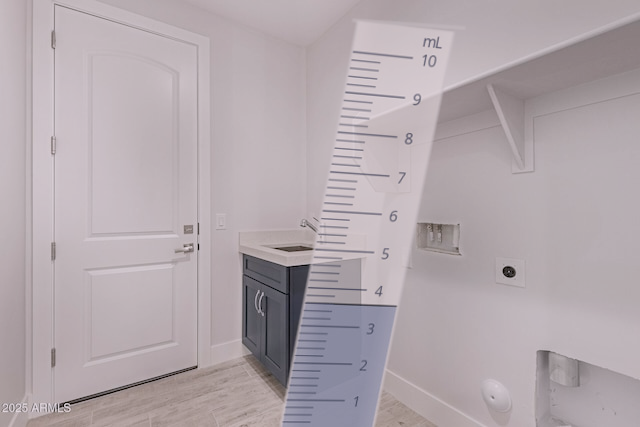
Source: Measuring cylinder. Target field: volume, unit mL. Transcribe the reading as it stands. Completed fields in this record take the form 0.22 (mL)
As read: 3.6 (mL)
